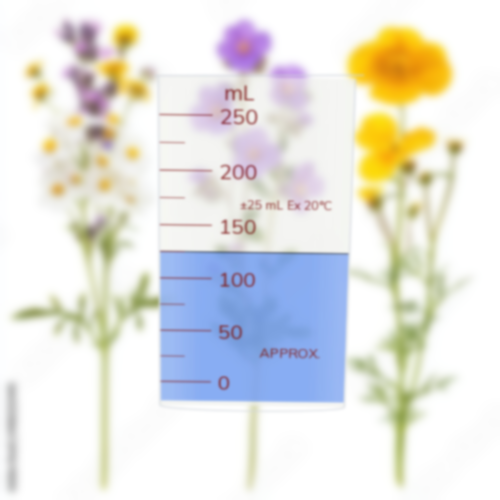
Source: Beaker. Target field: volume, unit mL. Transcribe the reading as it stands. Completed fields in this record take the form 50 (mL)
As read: 125 (mL)
